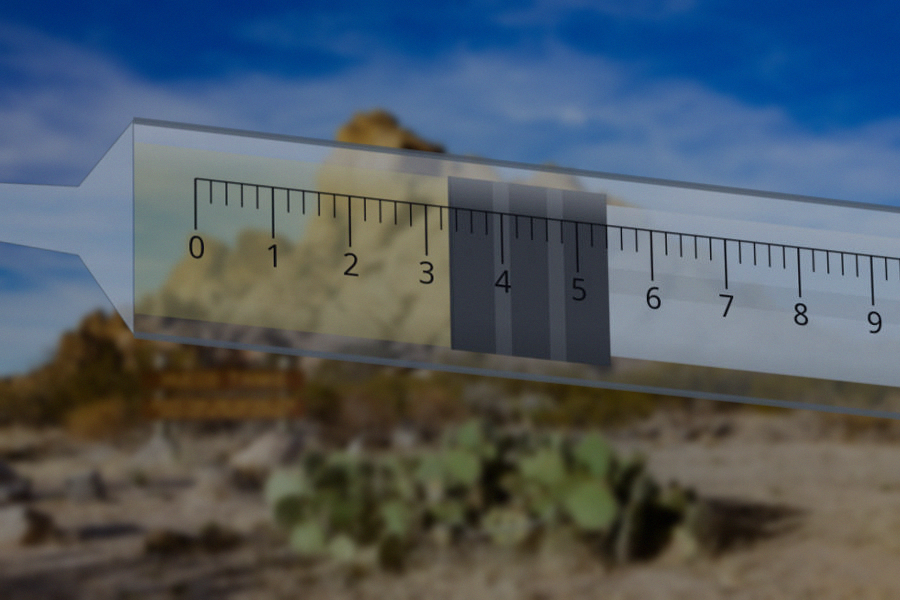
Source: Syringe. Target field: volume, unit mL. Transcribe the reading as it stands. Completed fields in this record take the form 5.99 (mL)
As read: 3.3 (mL)
